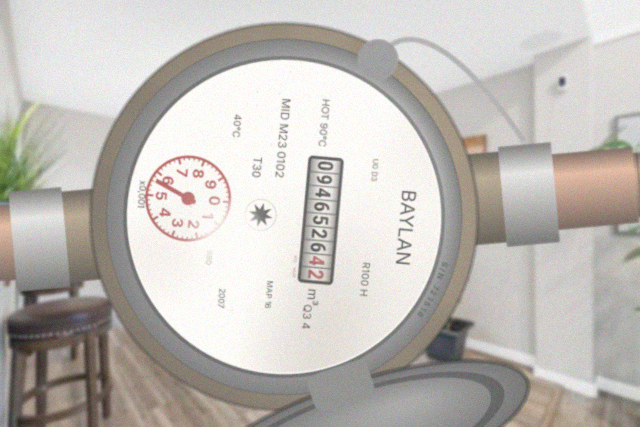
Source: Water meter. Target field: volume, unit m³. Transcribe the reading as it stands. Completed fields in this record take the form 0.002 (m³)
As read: 946526.425 (m³)
